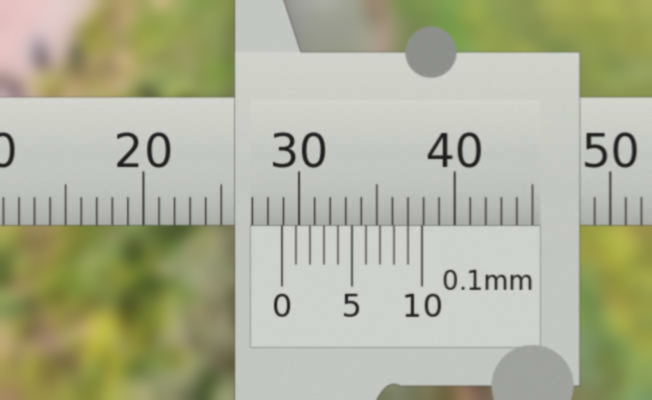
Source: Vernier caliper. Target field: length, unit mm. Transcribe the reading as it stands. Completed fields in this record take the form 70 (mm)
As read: 28.9 (mm)
